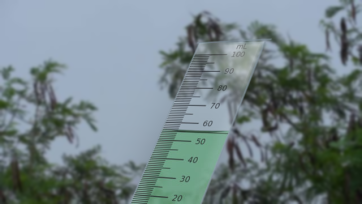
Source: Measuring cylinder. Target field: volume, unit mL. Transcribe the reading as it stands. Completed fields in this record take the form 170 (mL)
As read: 55 (mL)
